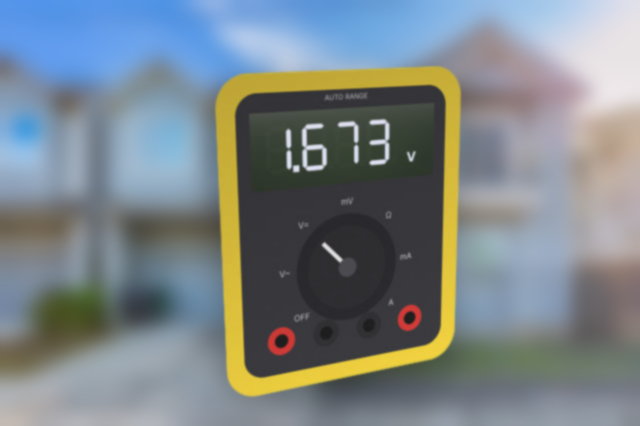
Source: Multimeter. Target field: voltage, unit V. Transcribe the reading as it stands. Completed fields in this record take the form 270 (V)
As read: 1.673 (V)
